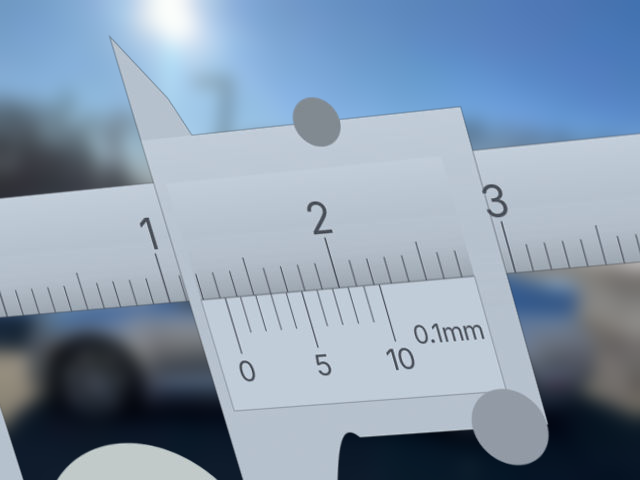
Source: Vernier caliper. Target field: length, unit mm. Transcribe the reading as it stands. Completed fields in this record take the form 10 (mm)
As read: 13.3 (mm)
